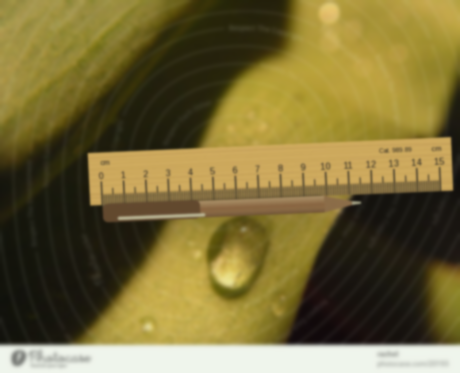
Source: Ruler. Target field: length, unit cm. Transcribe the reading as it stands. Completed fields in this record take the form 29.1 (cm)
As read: 11.5 (cm)
